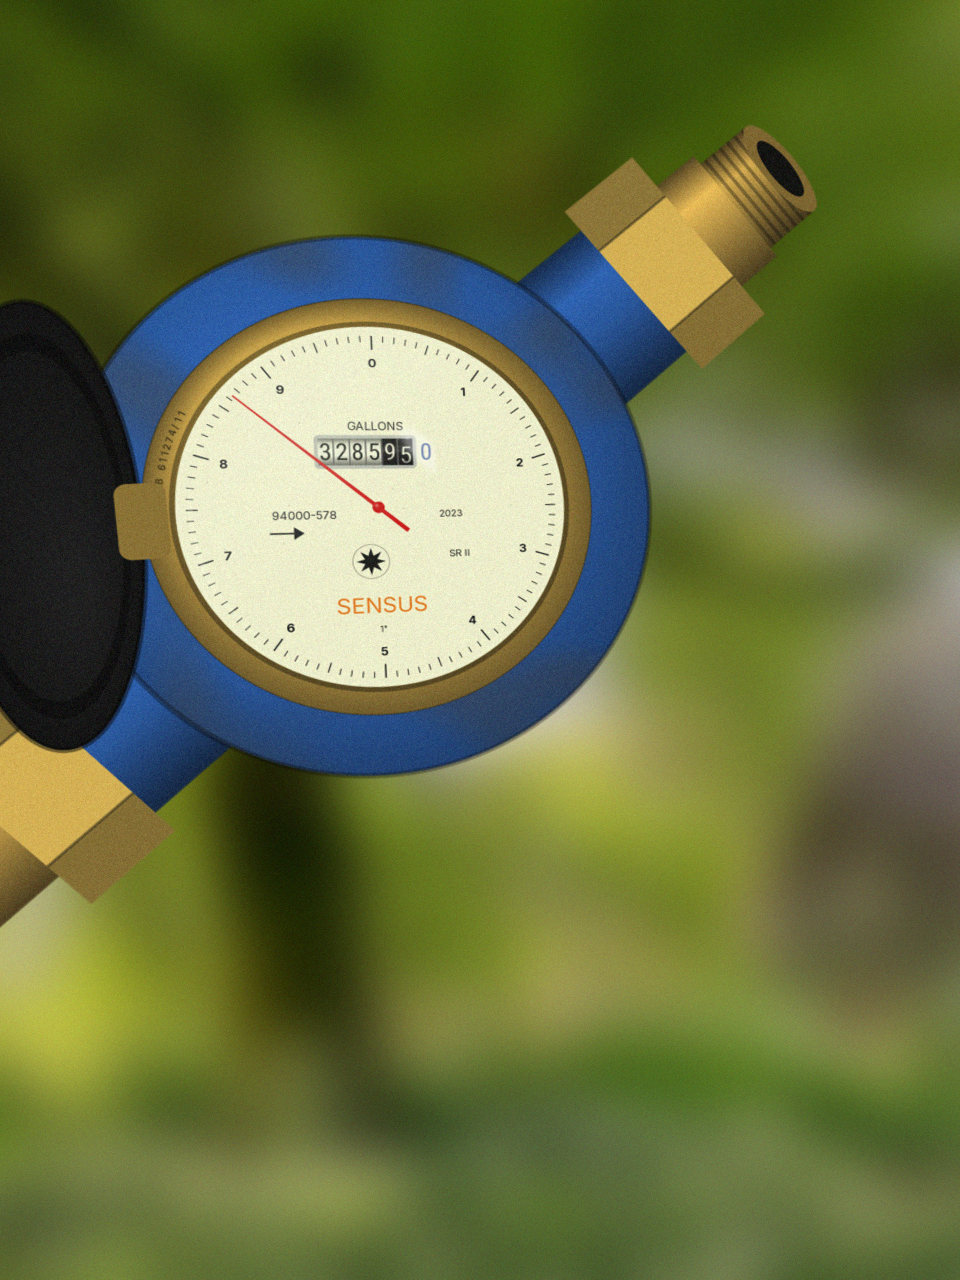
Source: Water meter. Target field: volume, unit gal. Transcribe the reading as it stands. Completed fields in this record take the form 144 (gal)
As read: 3285948.6 (gal)
